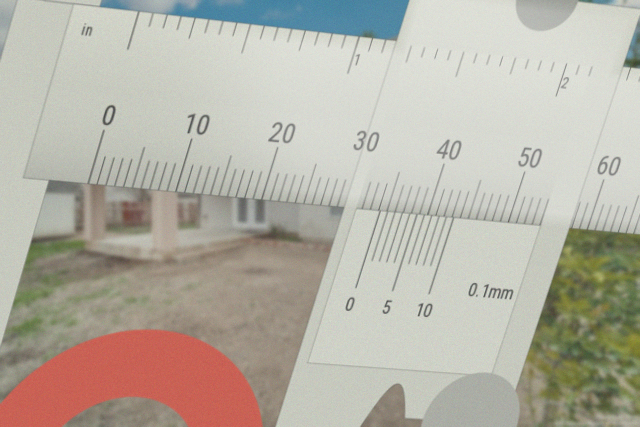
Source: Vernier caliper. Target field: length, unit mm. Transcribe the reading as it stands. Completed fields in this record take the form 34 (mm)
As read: 34.2 (mm)
